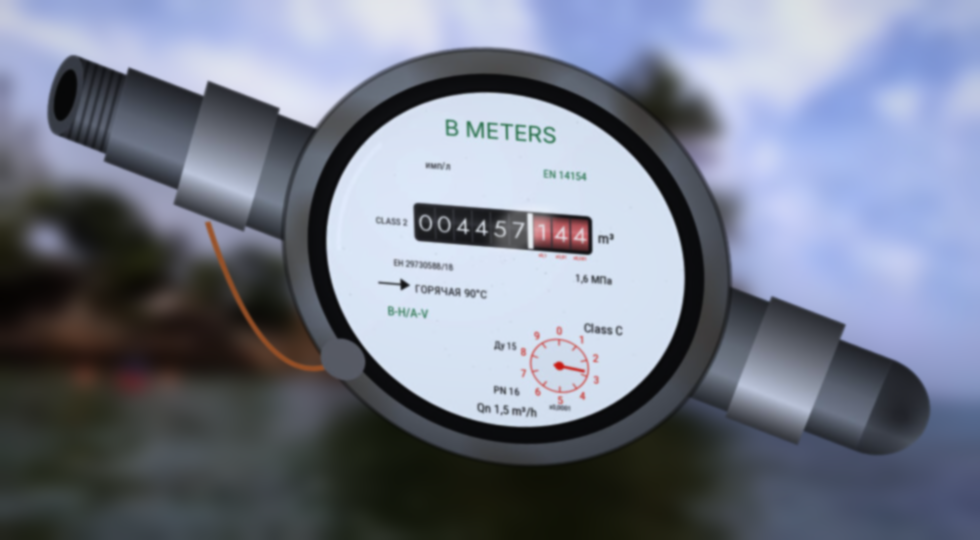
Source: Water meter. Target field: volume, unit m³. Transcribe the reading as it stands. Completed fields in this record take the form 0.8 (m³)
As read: 4457.1442 (m³)
